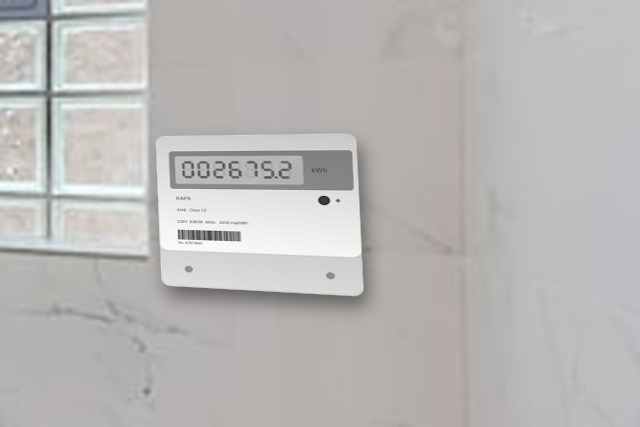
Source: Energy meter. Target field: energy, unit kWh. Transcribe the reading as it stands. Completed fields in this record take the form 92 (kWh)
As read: 2675.2 (kWh)
